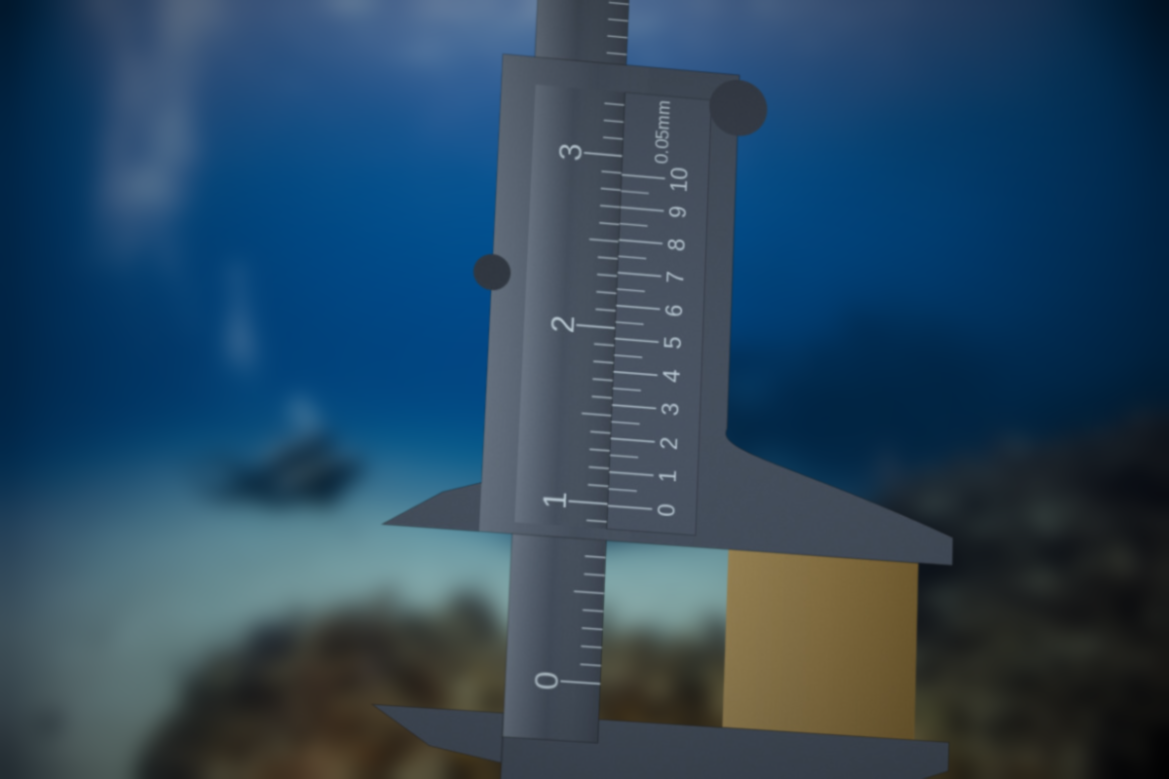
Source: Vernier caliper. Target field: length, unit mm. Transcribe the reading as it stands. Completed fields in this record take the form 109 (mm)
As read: 9.9 (mm)
